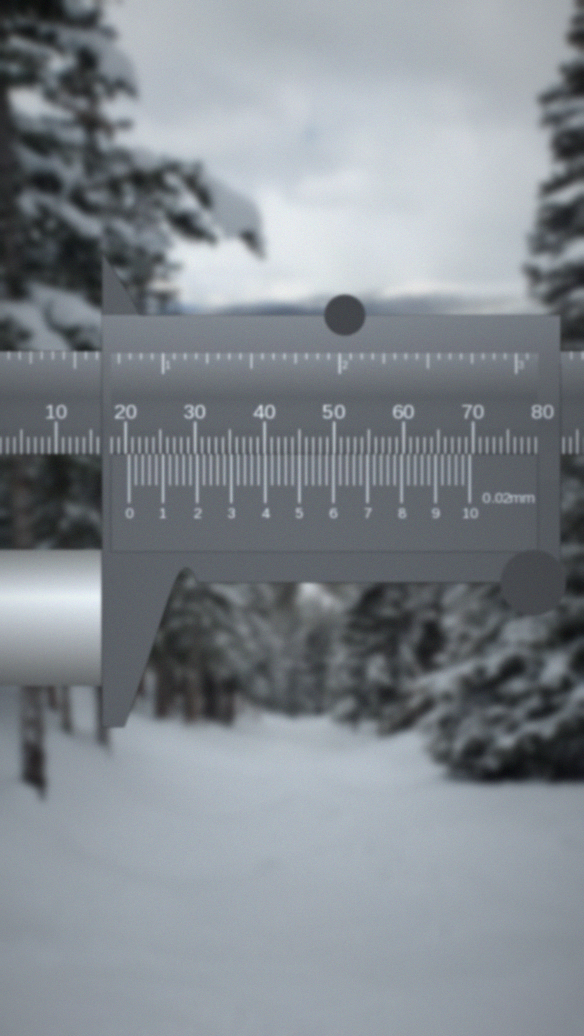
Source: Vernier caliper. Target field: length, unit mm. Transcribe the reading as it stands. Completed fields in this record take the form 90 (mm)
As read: 20.5 (mm)
